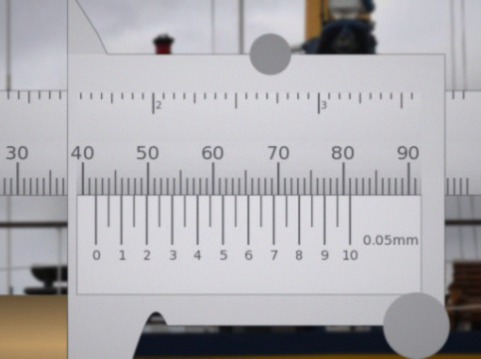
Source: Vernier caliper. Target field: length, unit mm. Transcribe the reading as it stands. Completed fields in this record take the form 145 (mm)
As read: 42.0 (mm)
